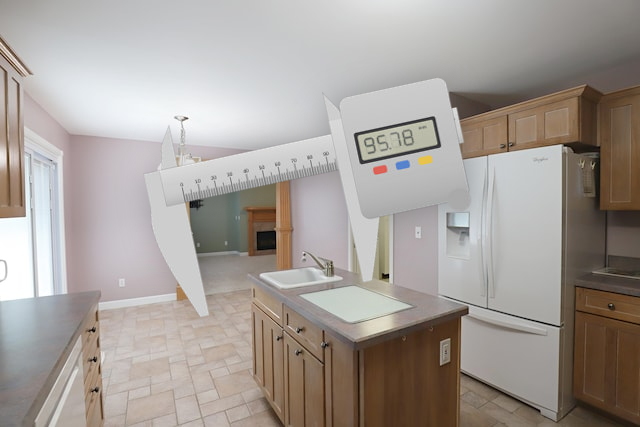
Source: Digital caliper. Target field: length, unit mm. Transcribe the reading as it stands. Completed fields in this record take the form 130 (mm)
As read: 95.78 (mm)
